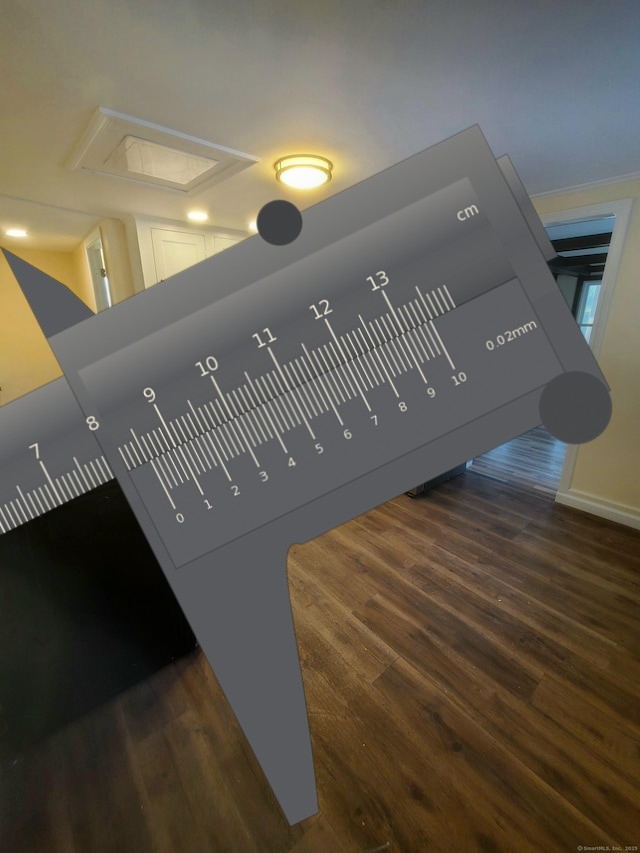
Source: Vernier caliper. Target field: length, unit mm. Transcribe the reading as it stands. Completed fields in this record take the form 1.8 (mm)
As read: 85.6 (mm)
